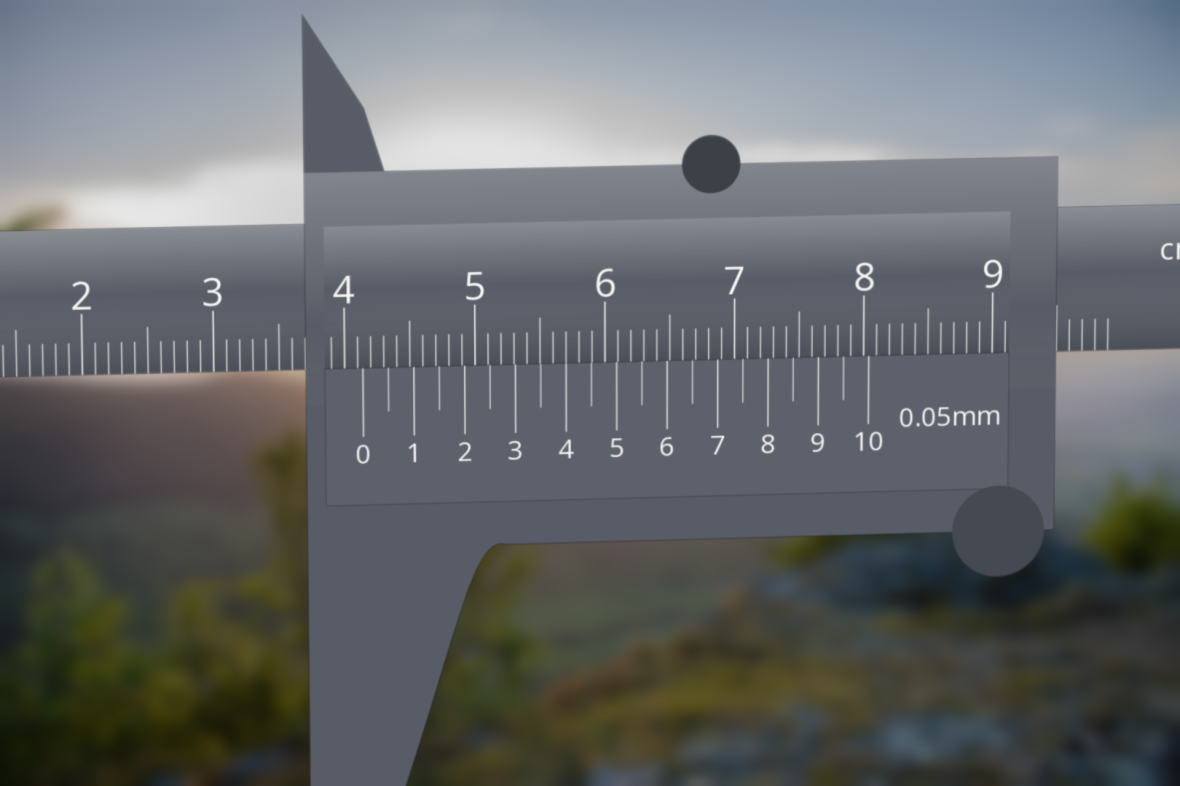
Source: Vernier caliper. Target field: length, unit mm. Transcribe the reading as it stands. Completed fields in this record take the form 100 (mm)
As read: 41.4 (mm)
